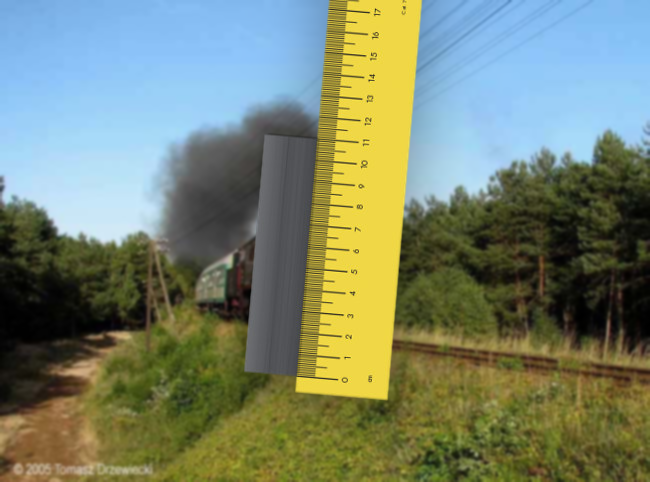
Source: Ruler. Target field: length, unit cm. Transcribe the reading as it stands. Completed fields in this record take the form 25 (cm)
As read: 11 (cm)
